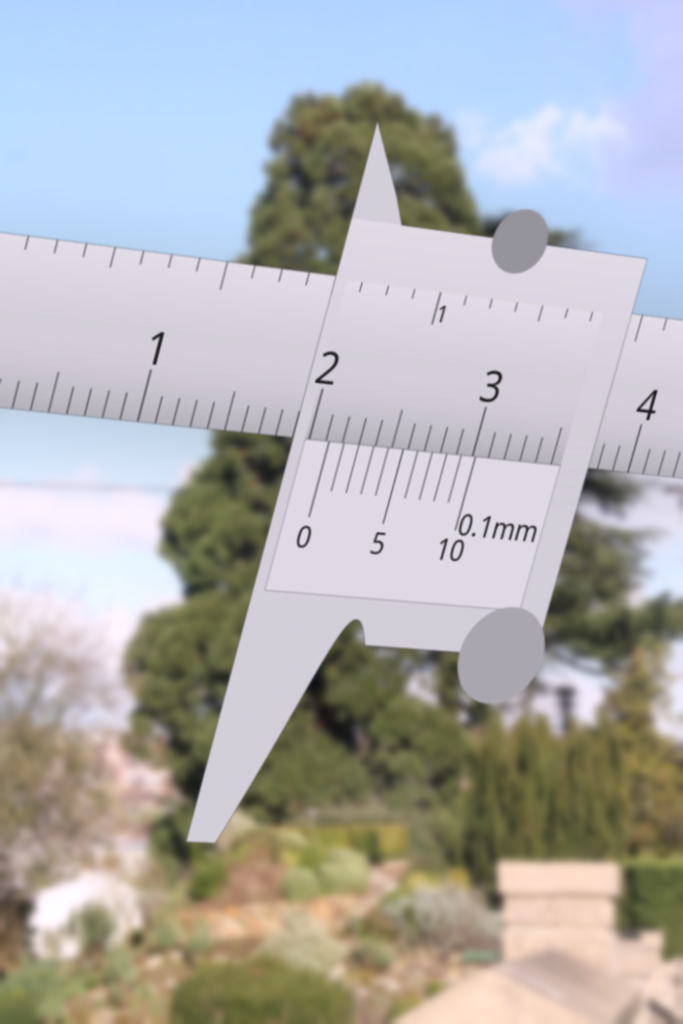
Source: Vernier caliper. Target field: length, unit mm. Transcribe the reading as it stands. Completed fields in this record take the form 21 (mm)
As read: 21.2 (mm)
